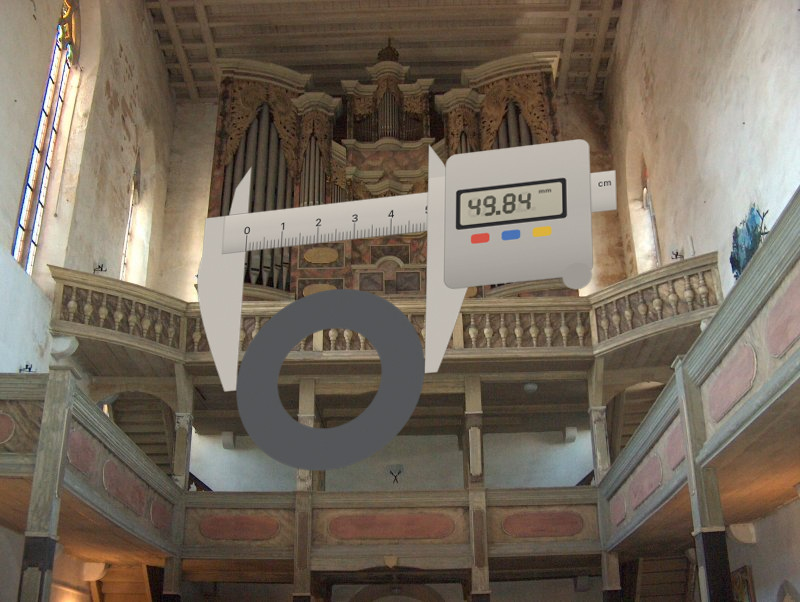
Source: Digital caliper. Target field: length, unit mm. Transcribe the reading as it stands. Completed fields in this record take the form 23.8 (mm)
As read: 49.84 (mm)
